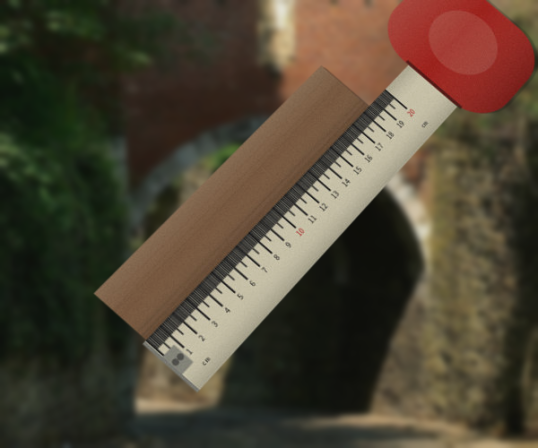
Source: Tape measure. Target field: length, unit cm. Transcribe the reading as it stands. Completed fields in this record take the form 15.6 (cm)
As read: 18.5 (cm)
